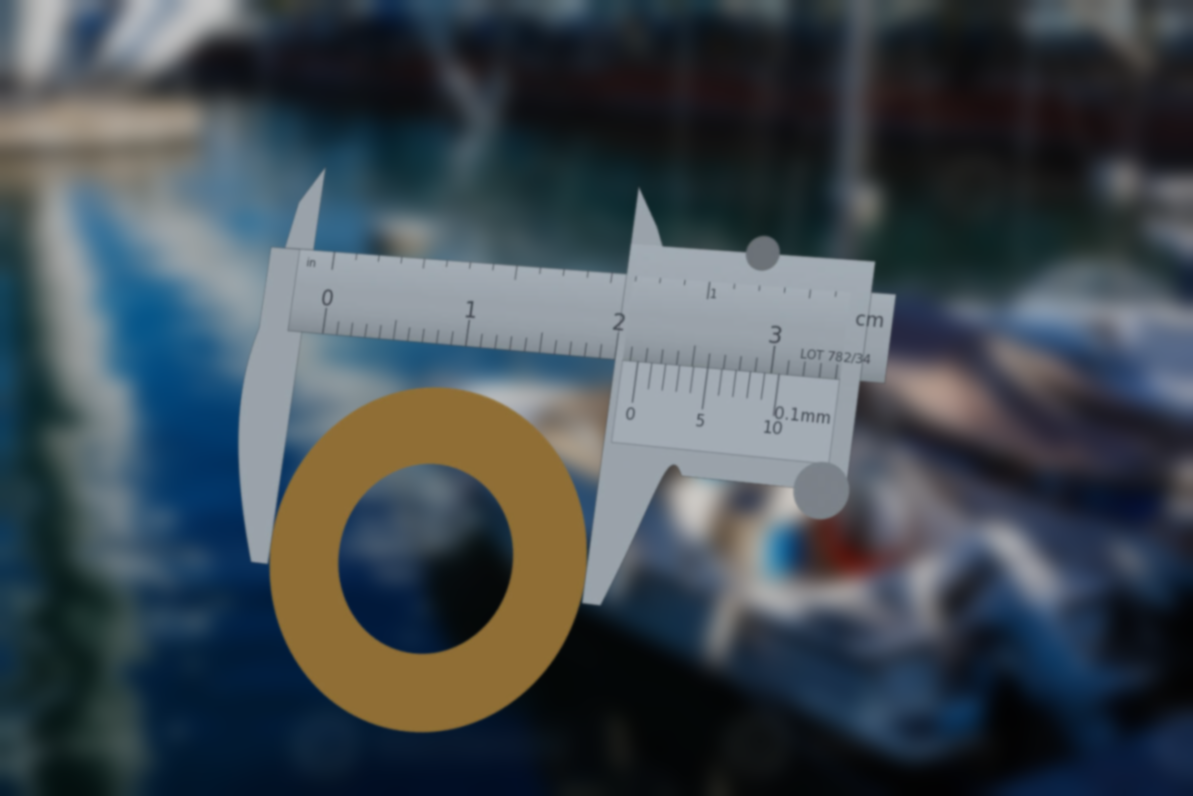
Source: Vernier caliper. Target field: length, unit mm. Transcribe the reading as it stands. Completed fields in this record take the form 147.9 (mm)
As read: 21.5 (mm)
